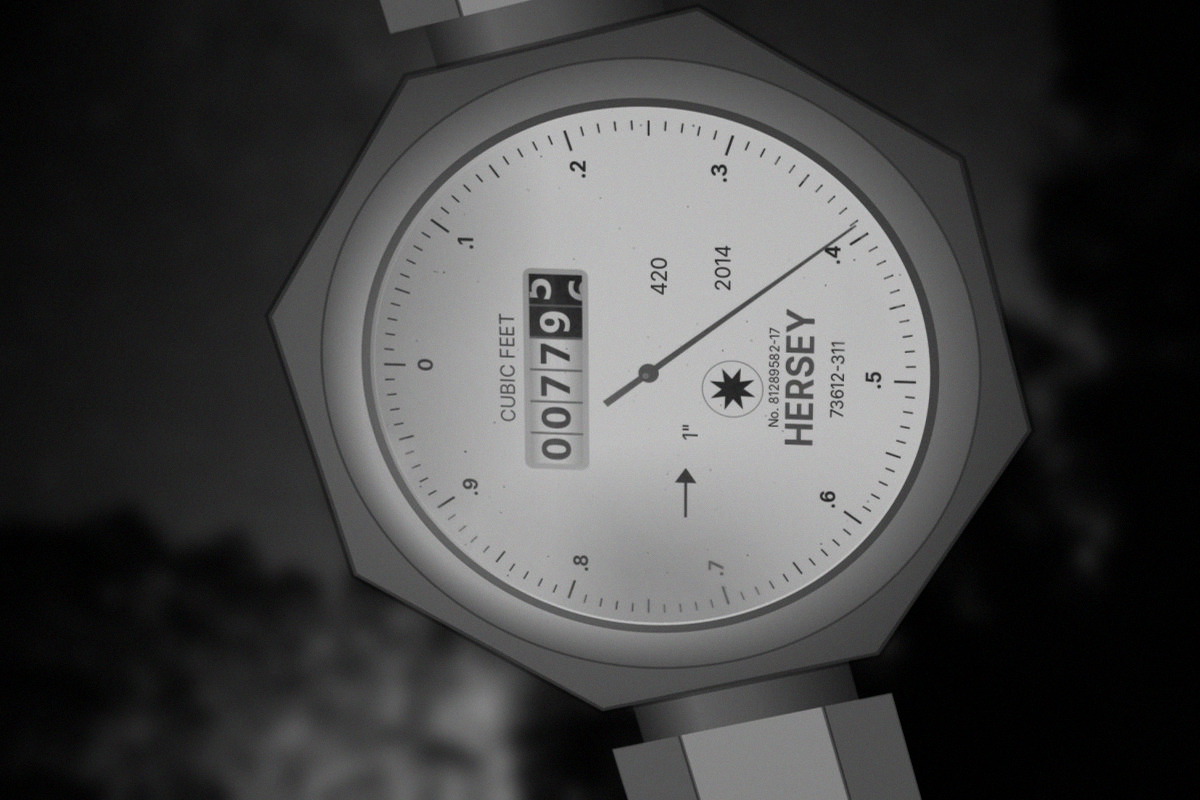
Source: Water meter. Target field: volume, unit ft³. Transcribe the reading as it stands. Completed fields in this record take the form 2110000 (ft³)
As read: 7795.39 (ft³)
